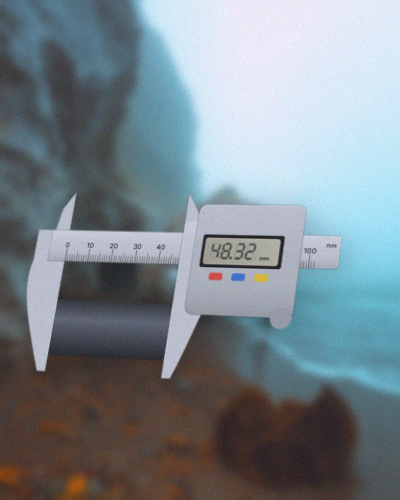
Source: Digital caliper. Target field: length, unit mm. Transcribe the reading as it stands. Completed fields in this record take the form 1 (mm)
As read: 48.32 (mm)
